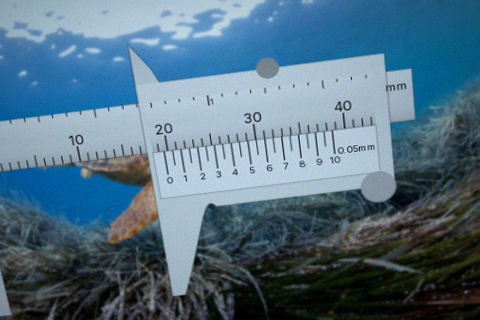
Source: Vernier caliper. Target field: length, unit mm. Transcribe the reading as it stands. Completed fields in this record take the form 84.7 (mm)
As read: 19.6 (mm)
